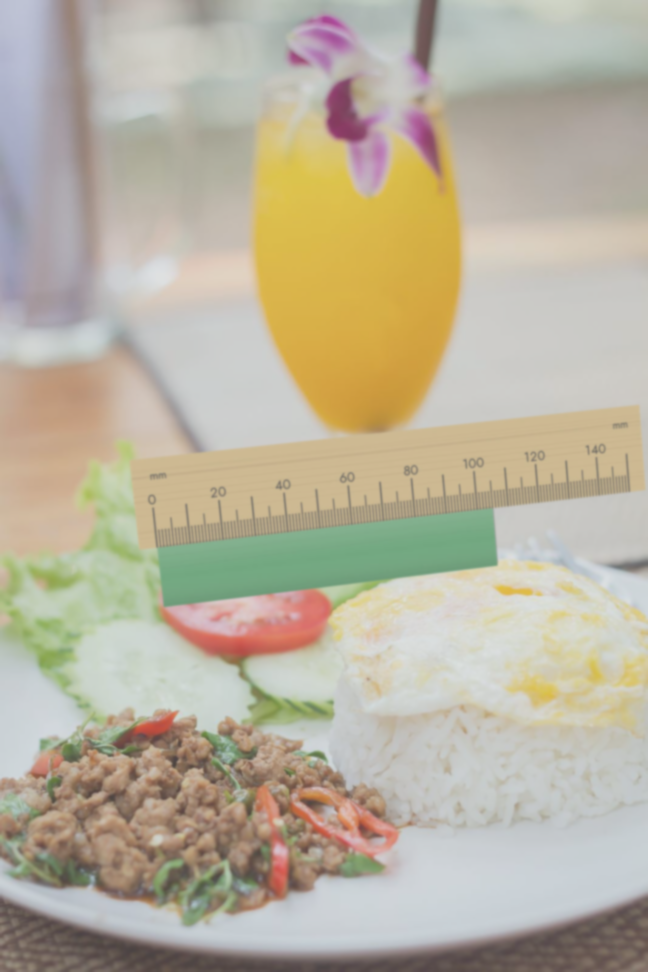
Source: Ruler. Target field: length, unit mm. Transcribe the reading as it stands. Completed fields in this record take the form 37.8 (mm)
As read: 105 (mm)
